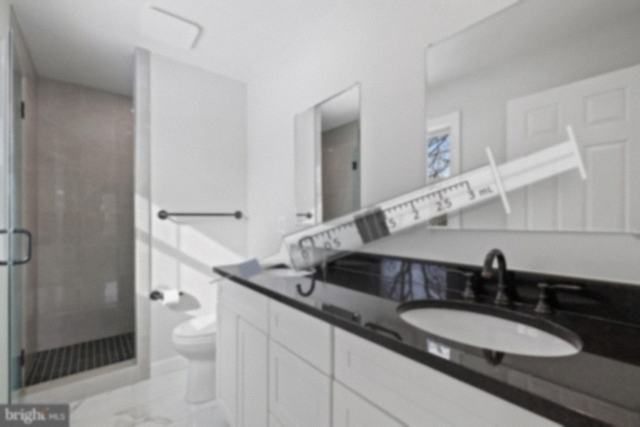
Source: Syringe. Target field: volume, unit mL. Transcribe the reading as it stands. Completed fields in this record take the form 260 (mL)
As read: 1 (mL)
